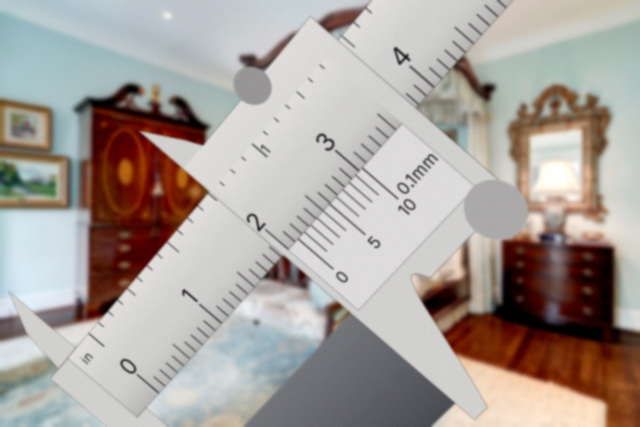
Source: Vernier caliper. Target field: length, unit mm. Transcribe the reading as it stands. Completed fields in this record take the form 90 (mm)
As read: 21.4 (mm)
